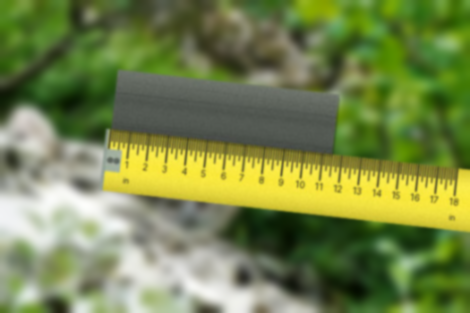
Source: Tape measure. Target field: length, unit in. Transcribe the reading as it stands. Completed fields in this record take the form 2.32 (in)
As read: 11.5 (in)
